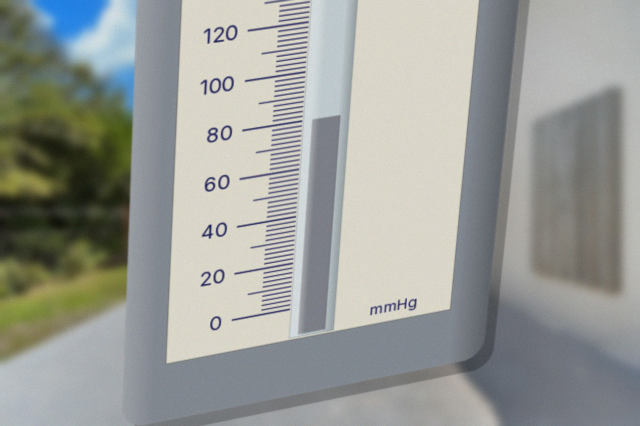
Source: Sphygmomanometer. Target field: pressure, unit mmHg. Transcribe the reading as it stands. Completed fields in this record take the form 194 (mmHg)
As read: 80 (mmHg)
